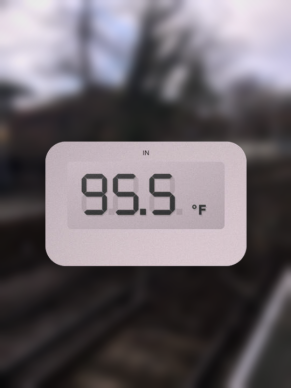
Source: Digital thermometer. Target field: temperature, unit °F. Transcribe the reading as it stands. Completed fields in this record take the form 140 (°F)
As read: 95.5 (°F)
